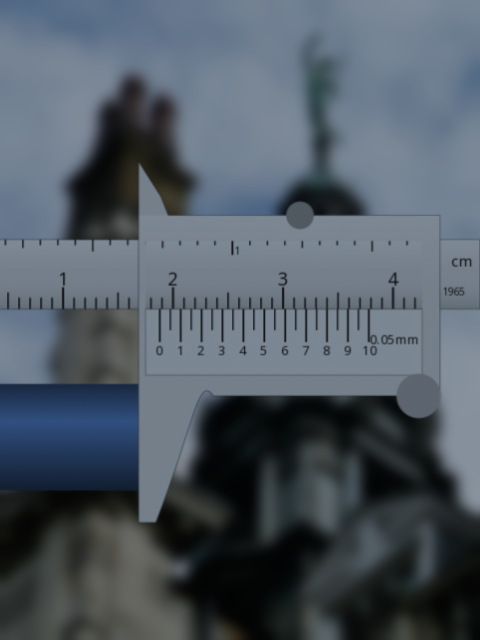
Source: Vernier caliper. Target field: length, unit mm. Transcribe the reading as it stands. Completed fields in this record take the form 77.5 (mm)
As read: 18.8 (mm)
